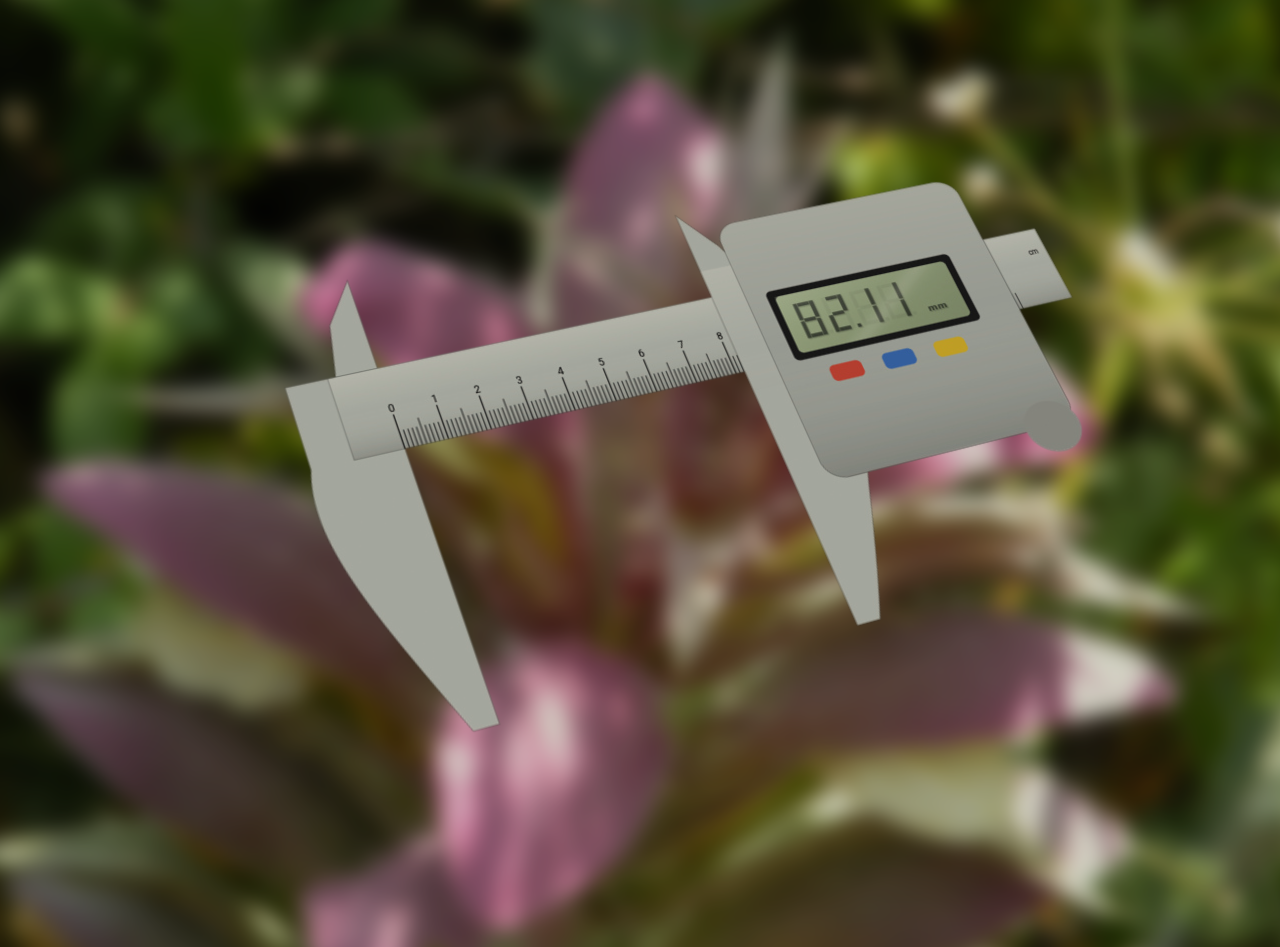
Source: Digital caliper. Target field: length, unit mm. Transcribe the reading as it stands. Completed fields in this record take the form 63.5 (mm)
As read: 82.11 (mm)
